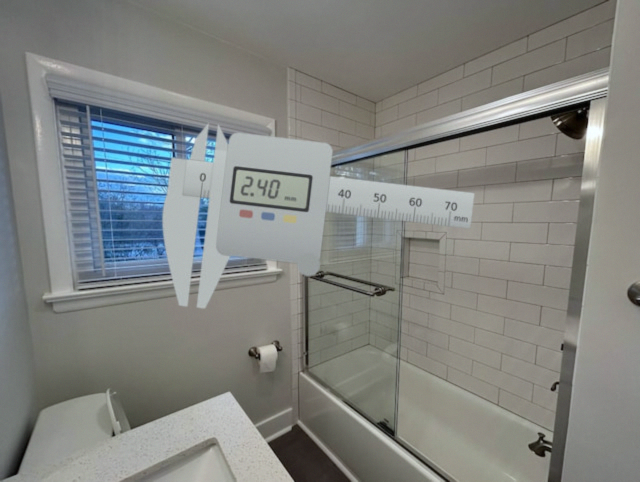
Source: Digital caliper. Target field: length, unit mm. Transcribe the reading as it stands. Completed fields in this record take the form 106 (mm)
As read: 2.40 (mm)
